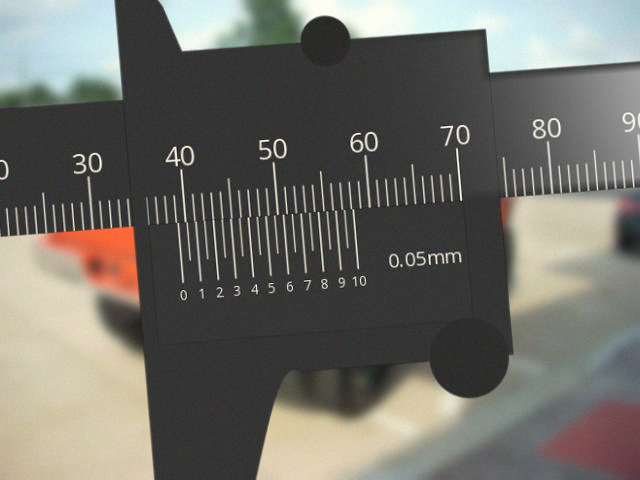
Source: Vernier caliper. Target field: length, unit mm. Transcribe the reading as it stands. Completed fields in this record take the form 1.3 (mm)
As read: 39.2 (mm)
